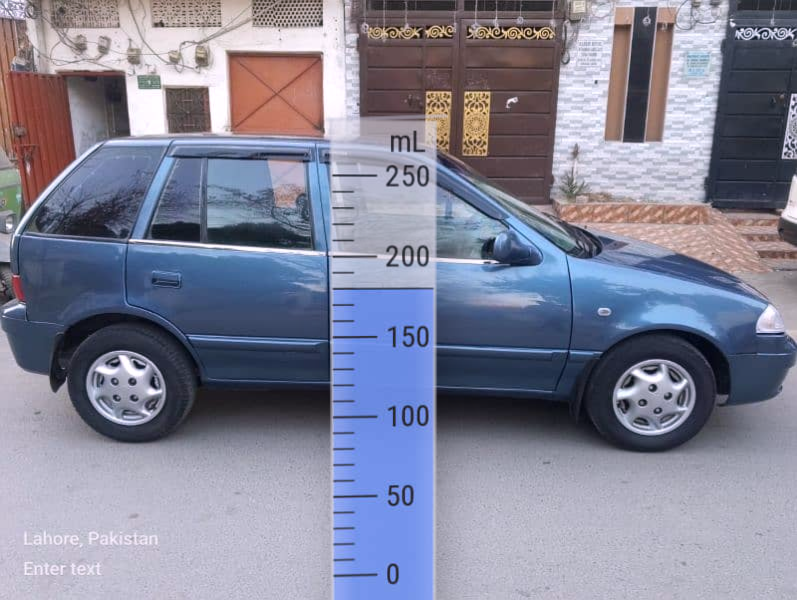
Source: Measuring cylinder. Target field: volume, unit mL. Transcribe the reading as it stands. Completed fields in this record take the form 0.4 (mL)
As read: 180 (mL)
